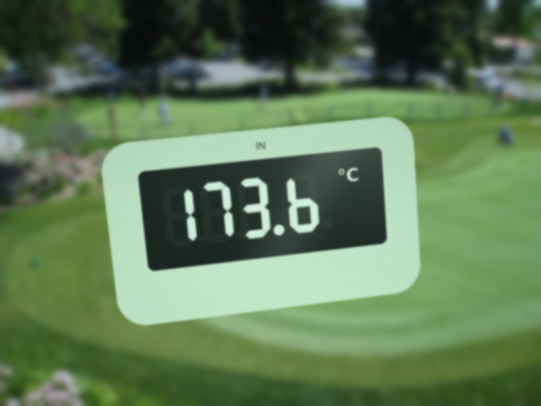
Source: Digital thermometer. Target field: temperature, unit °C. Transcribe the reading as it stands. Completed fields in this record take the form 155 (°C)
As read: 173.6 (°C)
